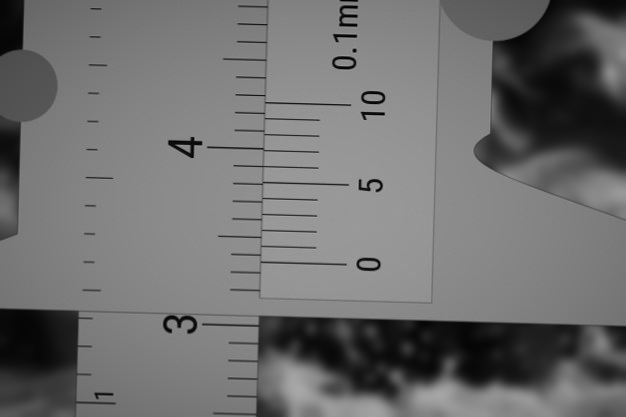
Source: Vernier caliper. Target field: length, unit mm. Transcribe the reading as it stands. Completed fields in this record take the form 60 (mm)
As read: 33.6 (mm)
